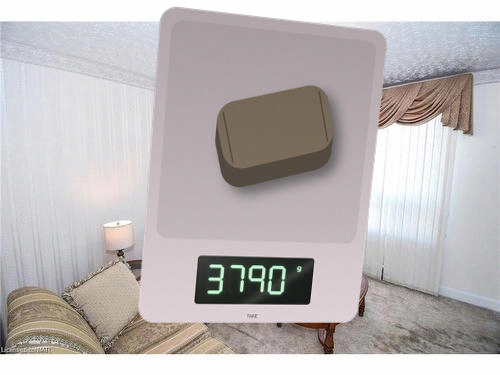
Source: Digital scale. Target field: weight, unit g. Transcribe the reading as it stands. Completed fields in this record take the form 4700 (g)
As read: 3790 (g)
